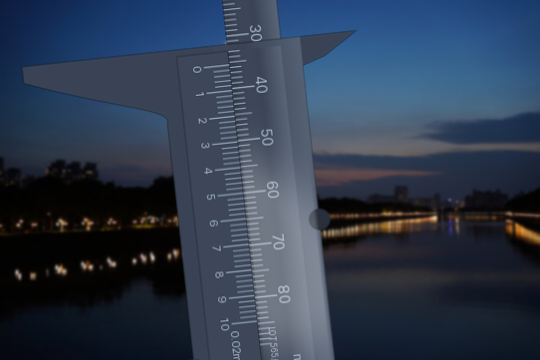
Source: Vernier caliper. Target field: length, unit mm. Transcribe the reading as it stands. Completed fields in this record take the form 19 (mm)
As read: 35.5 (mm)
